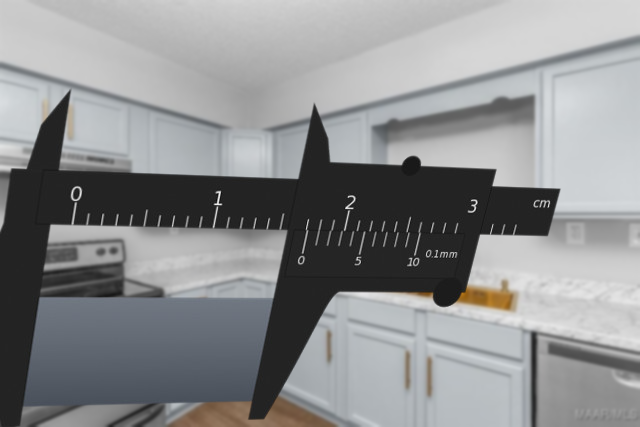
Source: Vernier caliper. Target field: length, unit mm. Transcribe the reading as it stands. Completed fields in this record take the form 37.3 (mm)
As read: 17.1 (mm)
